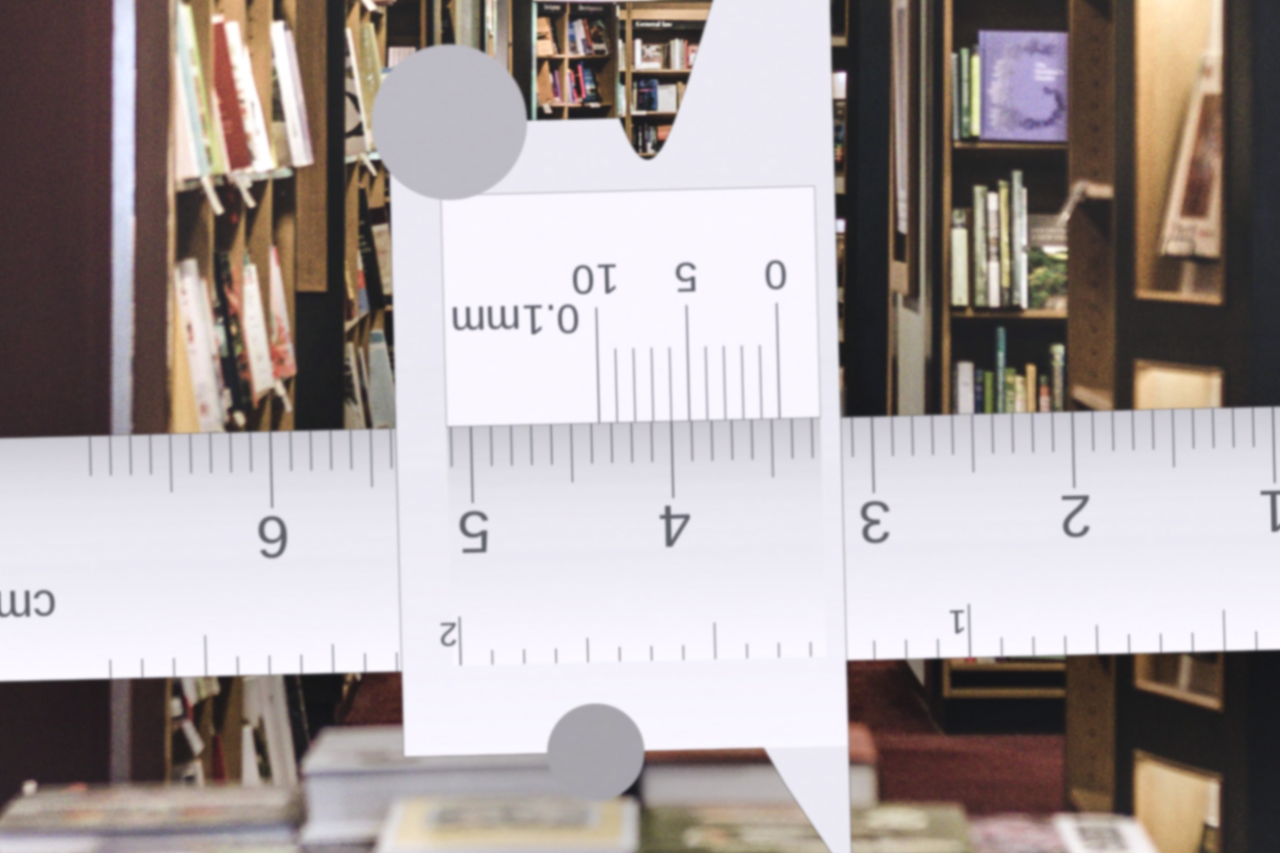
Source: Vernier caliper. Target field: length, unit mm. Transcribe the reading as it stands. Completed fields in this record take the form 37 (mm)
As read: 34.6 (mm)
